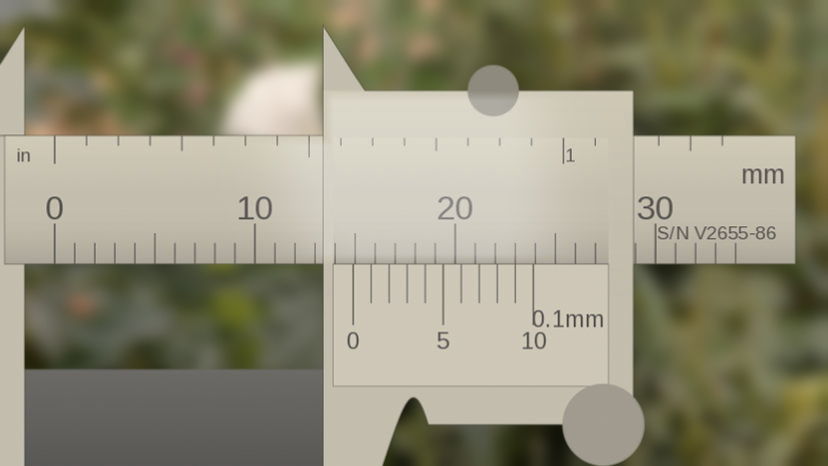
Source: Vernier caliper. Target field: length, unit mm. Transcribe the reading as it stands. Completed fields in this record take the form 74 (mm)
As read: 14.9 (mm)
